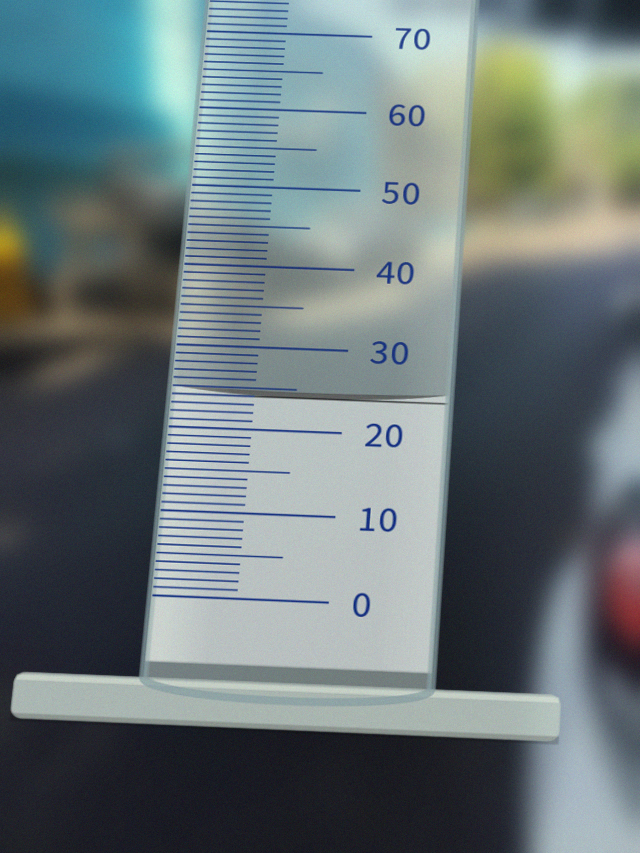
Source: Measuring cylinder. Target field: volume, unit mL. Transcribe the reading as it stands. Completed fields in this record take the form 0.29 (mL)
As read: 24 (mL)
